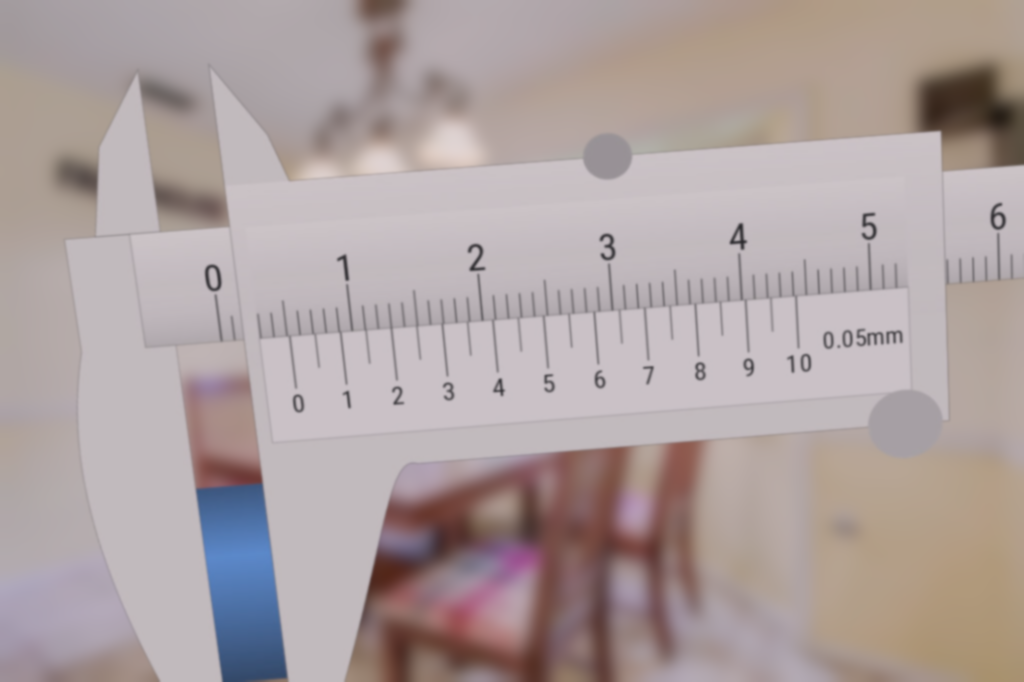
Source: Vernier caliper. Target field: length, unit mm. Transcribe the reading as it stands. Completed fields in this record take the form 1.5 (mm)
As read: 5.2 (mm)
